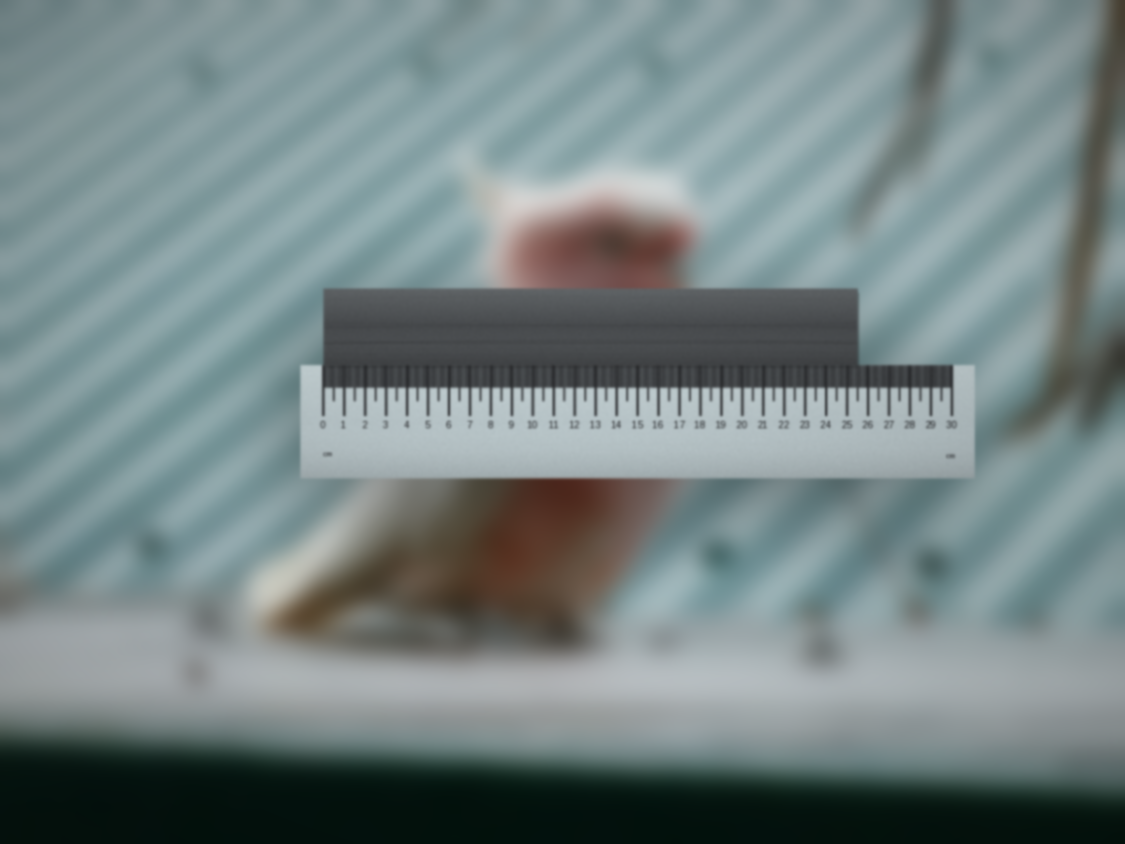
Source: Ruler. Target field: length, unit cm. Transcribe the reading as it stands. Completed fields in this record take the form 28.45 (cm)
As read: 25.5 (cm)
